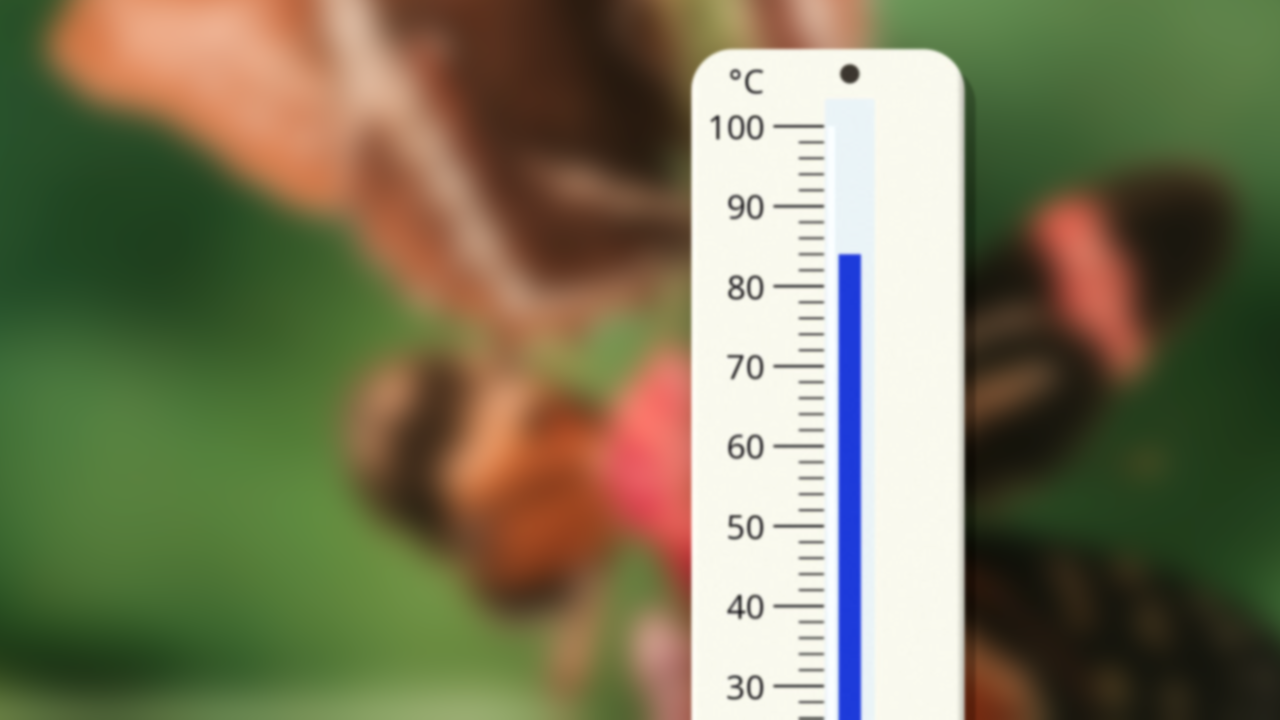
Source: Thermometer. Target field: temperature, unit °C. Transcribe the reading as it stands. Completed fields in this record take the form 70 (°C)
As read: 84 (°C)
